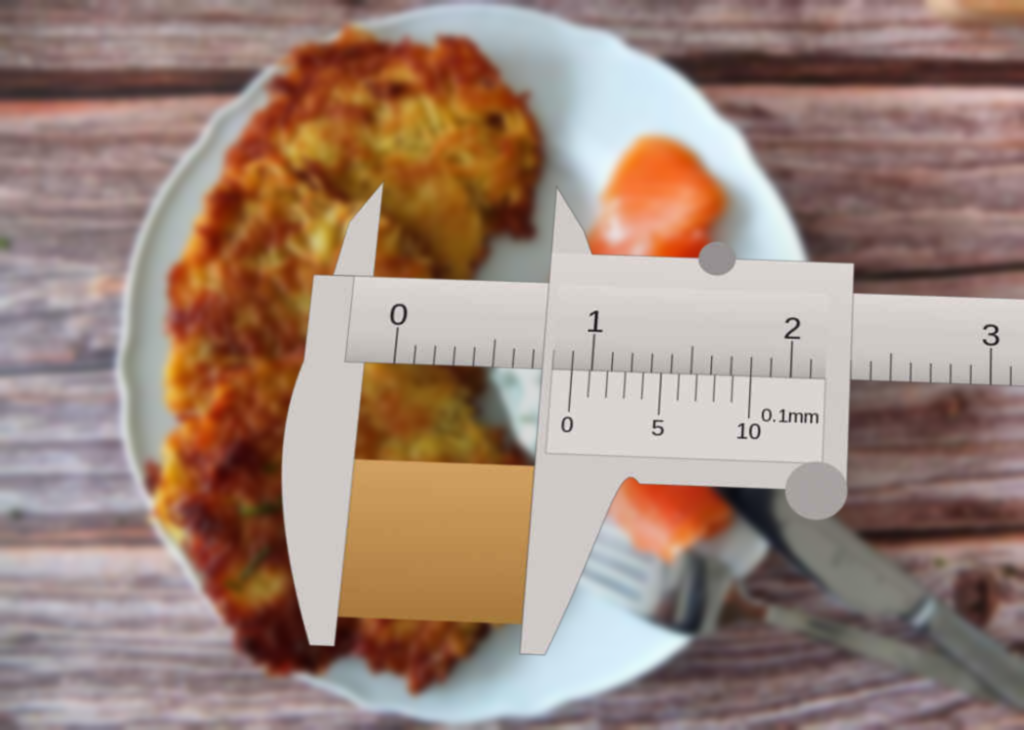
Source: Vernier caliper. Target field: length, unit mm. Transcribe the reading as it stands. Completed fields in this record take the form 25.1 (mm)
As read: 9.0 (mm)
